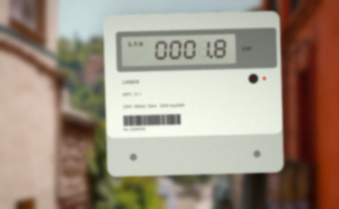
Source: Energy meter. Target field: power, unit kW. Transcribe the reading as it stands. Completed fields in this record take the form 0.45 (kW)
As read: 1.8 (kW)
